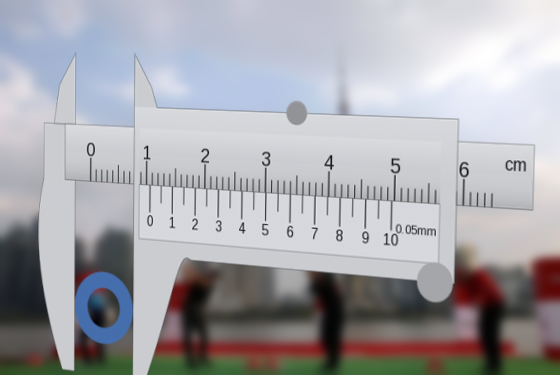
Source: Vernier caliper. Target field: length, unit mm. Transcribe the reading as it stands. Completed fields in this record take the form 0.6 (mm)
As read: 10.6 (mm)
